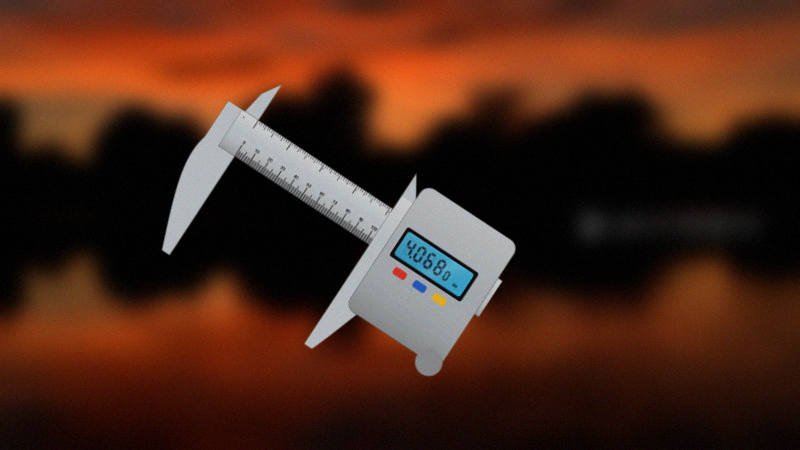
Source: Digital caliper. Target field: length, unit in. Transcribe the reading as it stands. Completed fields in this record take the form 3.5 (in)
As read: 4.0680 (in)
